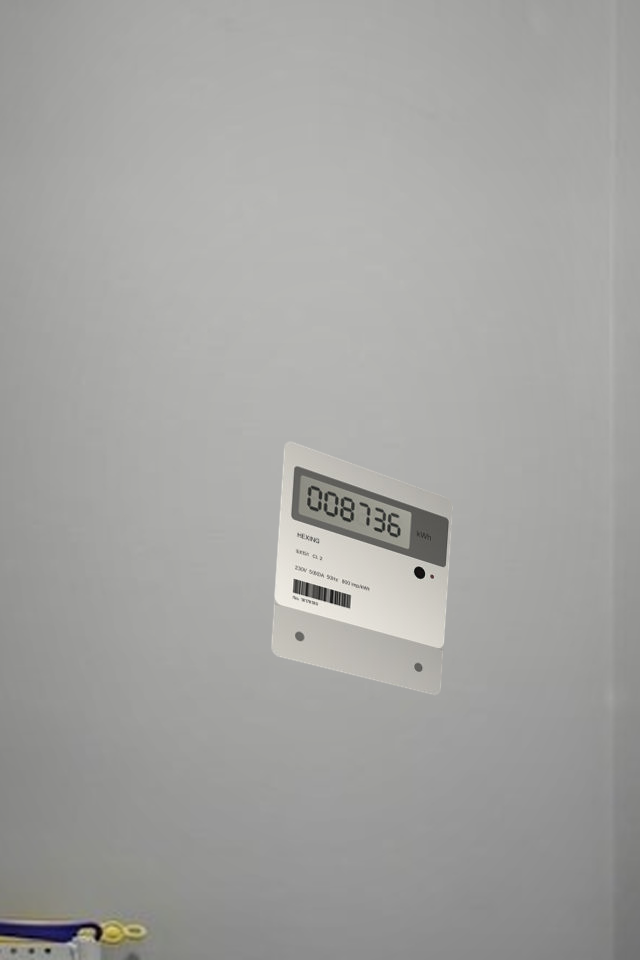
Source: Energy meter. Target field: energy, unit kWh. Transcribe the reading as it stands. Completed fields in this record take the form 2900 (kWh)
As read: 8736 (kWh)
